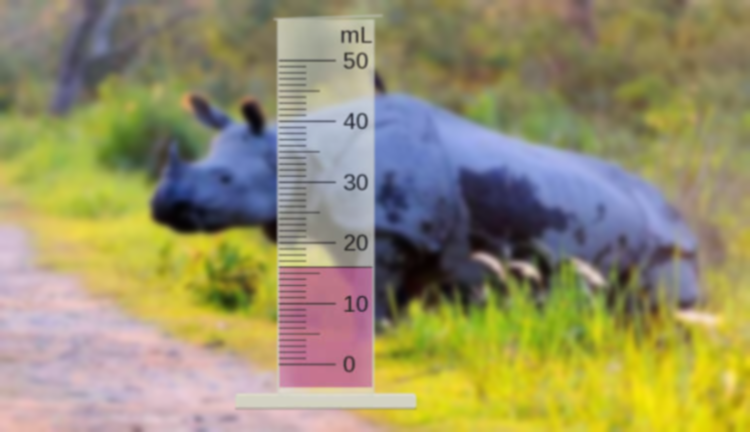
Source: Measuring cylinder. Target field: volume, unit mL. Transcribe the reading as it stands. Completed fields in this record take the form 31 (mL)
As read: 16 (mL)
